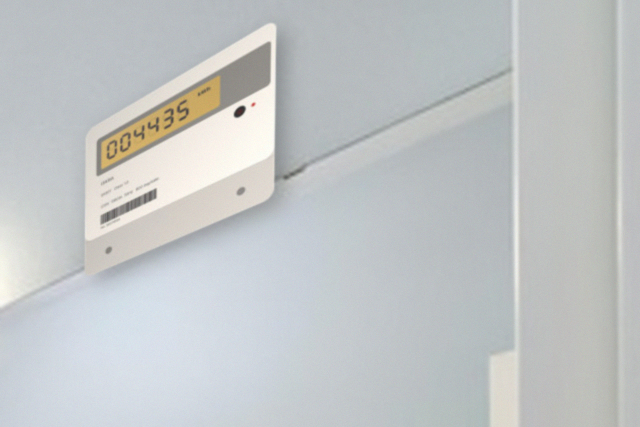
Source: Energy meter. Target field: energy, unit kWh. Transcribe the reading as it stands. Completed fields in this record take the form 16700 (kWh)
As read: 4435 (kWh)
